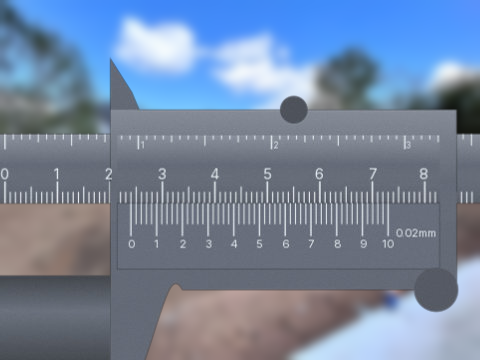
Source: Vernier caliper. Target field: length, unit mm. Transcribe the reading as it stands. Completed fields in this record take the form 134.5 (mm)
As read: 24.0 (mm)
